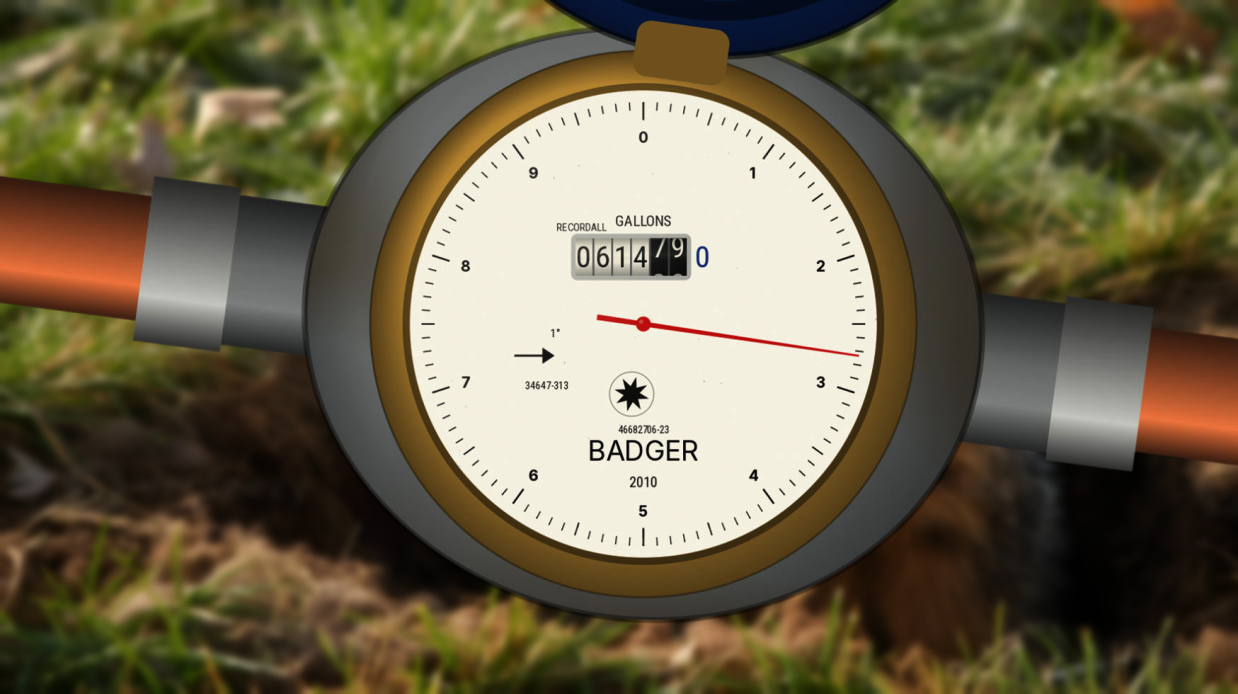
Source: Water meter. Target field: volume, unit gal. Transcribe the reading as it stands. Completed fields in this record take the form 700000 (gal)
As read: 614792.7 (gal)
